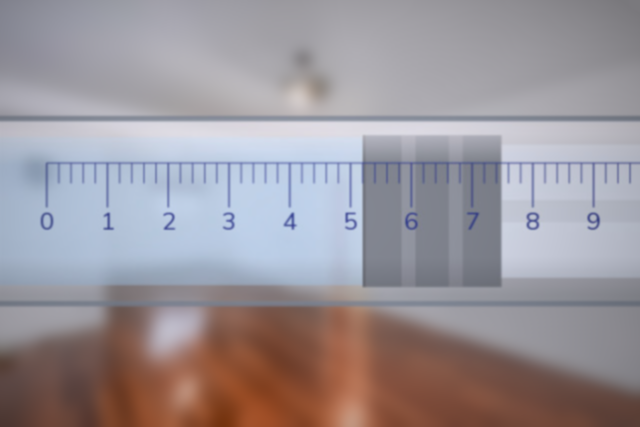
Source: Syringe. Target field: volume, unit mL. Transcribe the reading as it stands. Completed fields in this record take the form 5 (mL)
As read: 5.2 (mL)
